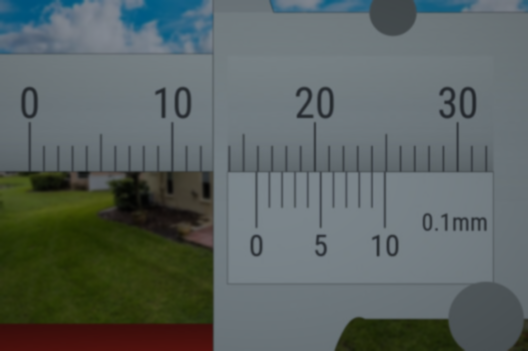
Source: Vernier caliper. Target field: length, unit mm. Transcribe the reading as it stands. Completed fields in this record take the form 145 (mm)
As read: 15.9 (mm)
